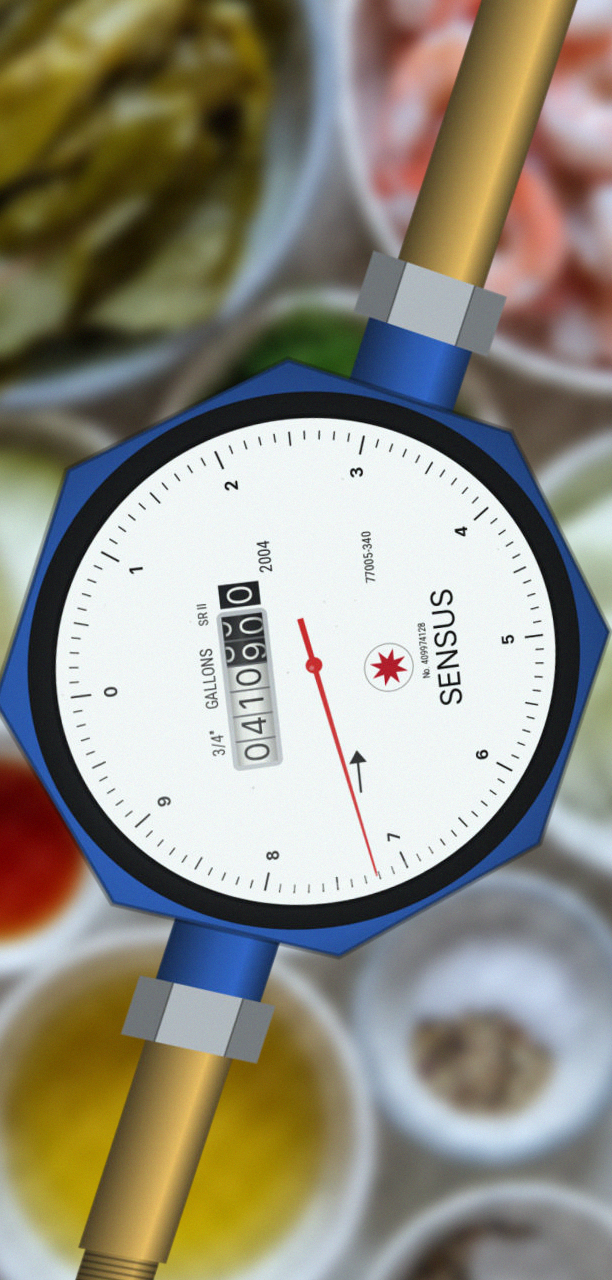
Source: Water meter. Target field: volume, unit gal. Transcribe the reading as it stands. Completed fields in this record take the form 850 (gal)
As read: 410897.2 (gal)
